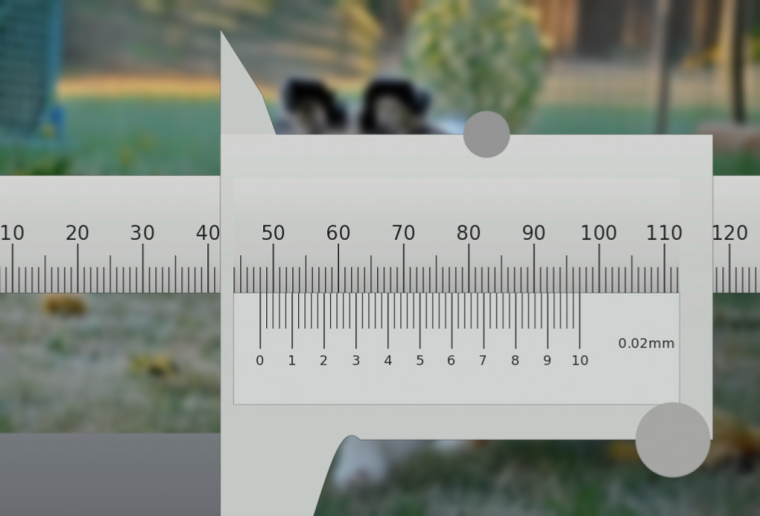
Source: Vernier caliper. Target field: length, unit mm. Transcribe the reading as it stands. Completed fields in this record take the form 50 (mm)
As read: 48.0 (mm)
